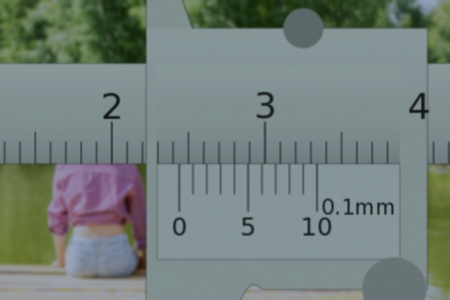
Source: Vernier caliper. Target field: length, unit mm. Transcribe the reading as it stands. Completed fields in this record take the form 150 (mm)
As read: 24.4 (mm)
